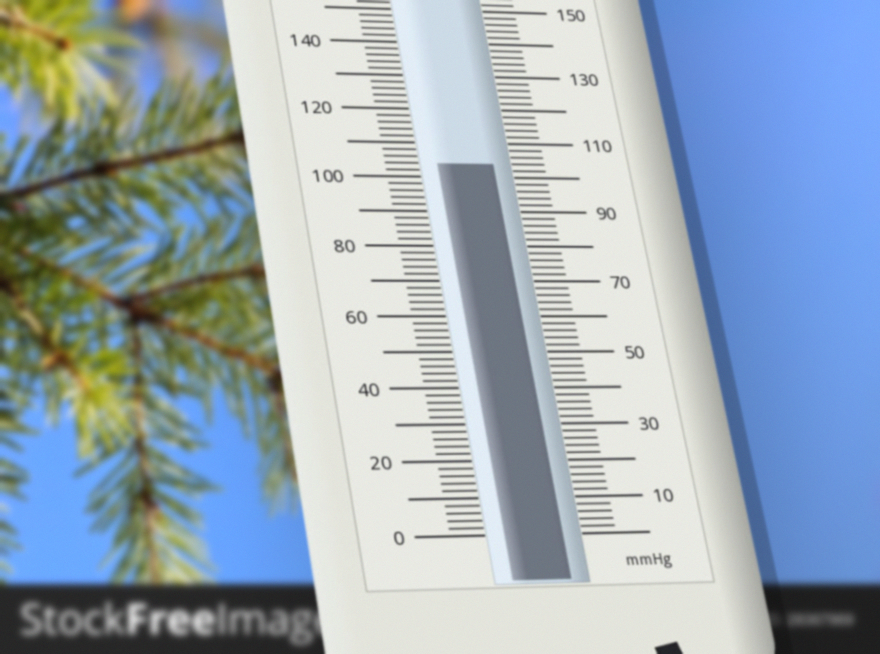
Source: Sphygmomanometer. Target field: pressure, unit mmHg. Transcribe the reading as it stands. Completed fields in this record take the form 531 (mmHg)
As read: 104 (mmHg)
